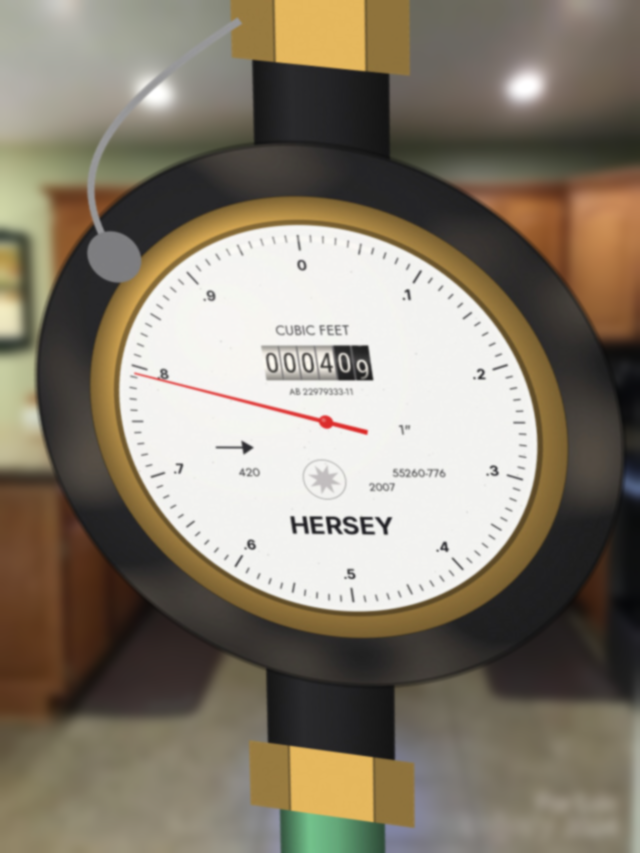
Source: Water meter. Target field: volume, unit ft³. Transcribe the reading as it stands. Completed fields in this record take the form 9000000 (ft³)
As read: 408.79 (ft³)
